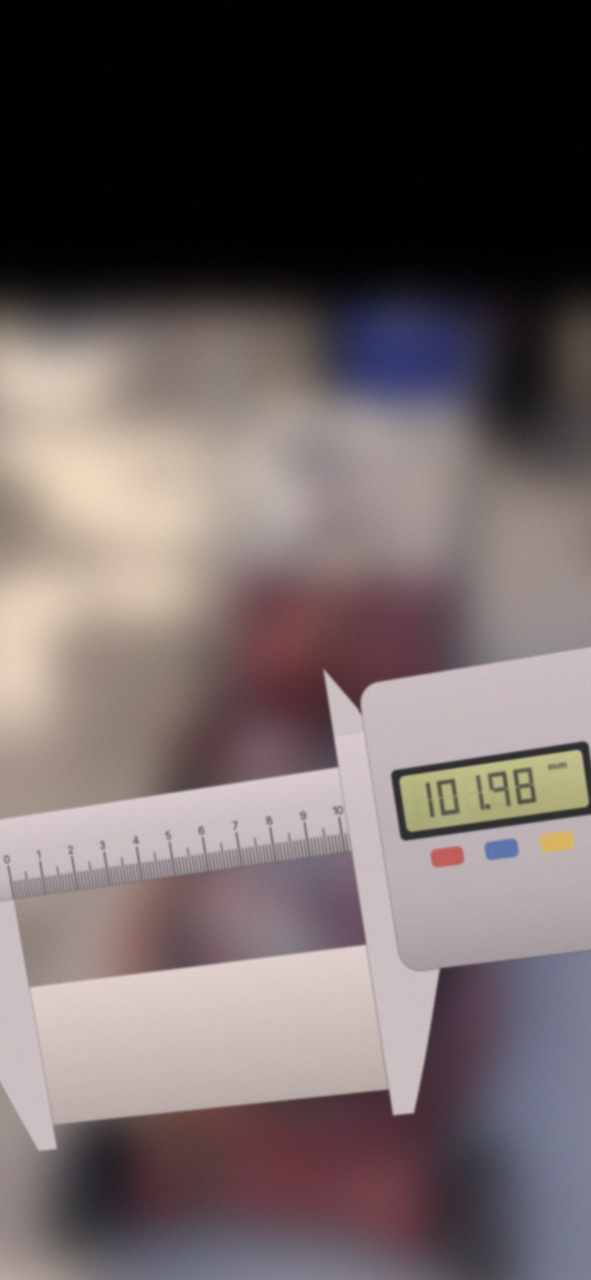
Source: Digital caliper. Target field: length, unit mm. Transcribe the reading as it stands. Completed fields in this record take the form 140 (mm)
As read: 101.98 (mm)
